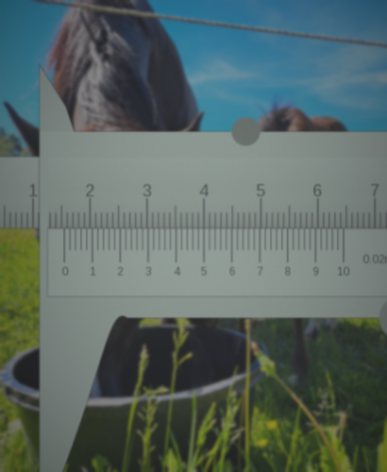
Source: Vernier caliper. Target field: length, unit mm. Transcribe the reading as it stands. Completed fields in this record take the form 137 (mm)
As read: 15.5 (mm)
